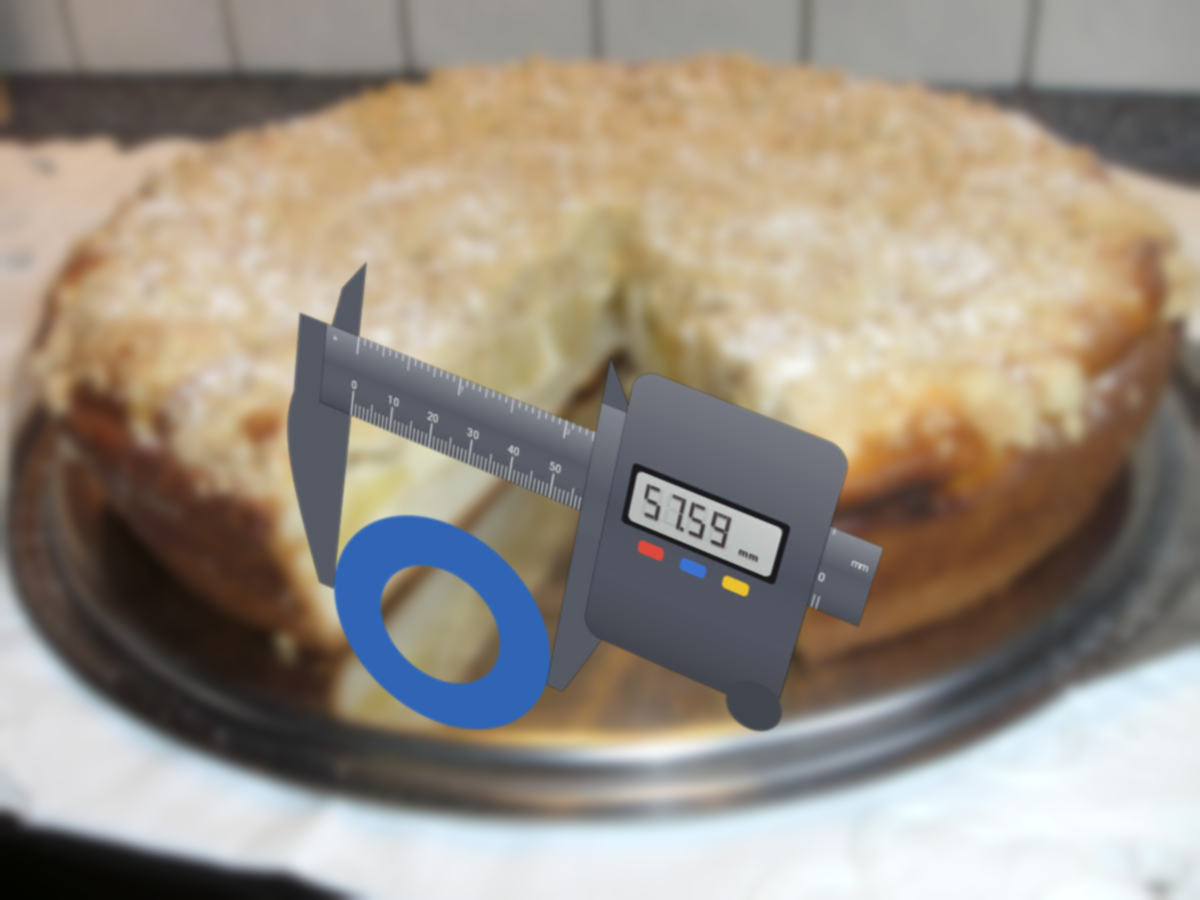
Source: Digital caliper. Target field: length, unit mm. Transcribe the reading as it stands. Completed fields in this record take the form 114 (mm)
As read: 57.59 (mm)
